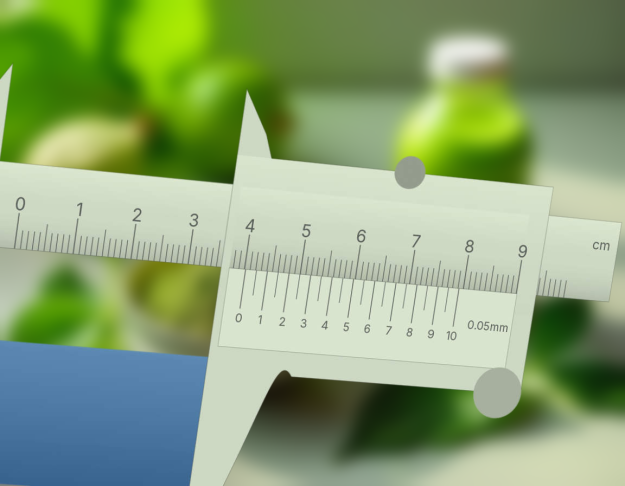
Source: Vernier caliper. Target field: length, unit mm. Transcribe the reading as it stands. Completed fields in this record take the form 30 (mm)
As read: 40.2 (mm)
